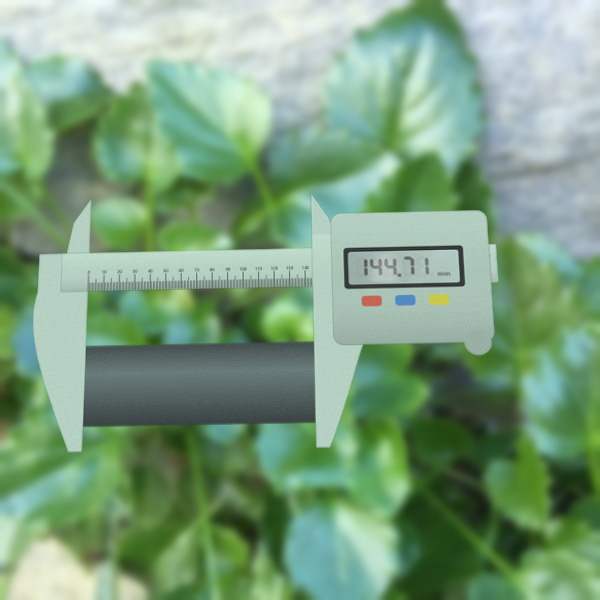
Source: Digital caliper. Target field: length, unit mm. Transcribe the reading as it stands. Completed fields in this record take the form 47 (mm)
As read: 144.71 (mm)
